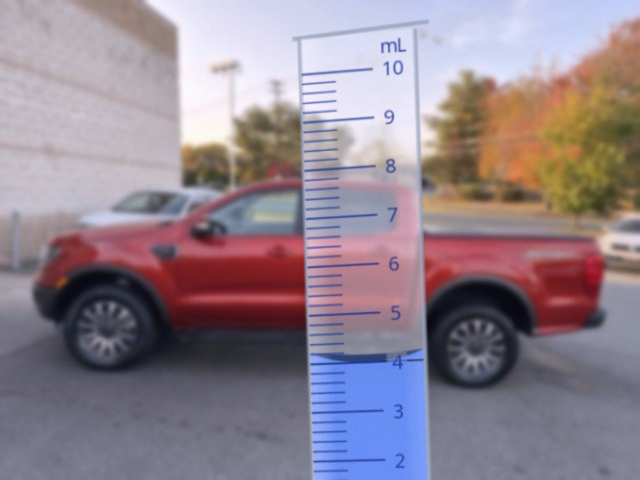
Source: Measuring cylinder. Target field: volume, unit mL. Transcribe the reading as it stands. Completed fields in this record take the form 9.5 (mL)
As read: 4 (mL)
